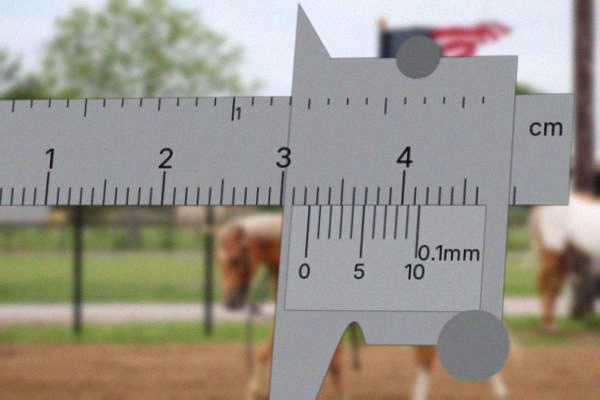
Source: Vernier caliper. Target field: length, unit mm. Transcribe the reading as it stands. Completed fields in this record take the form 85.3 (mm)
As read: 32.4 (mm)
